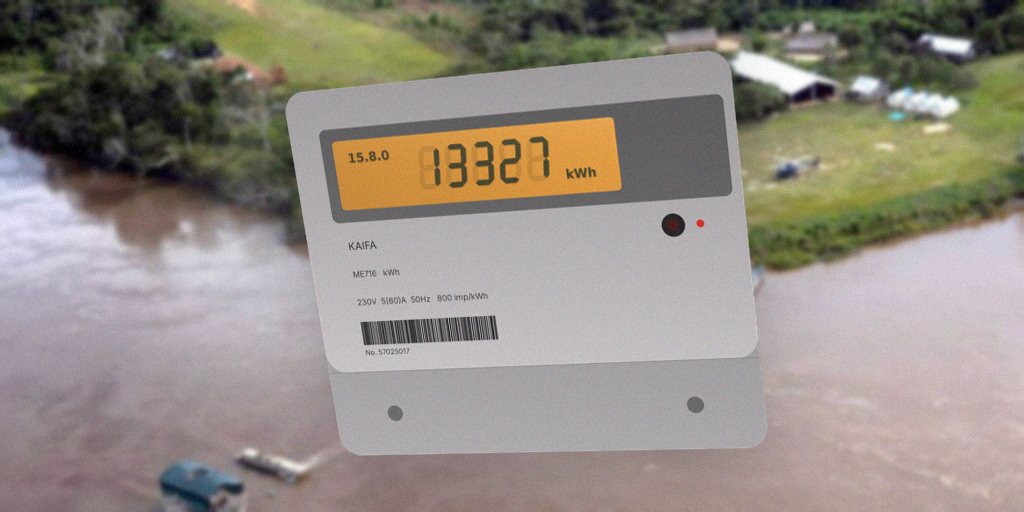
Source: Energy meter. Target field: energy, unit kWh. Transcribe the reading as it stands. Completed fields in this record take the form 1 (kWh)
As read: 13327 (kWh)
